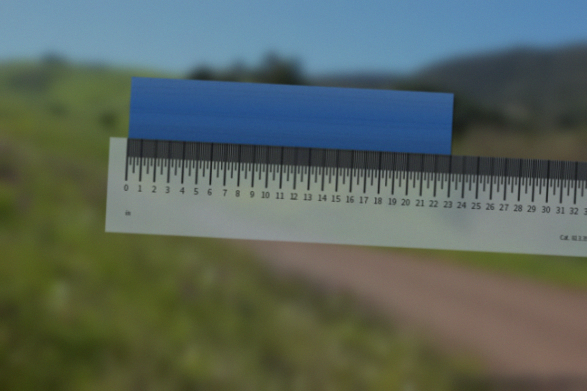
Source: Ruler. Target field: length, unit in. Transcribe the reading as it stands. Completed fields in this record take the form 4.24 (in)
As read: 23 (in)
